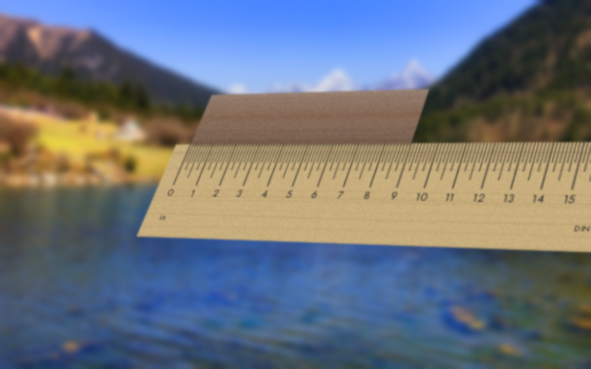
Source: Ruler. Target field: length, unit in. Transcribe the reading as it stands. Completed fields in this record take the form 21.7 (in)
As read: 9 (in)
